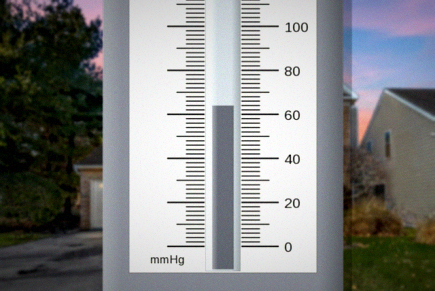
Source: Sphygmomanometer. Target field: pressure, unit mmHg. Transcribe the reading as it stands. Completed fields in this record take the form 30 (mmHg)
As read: 64 (mmHg)
